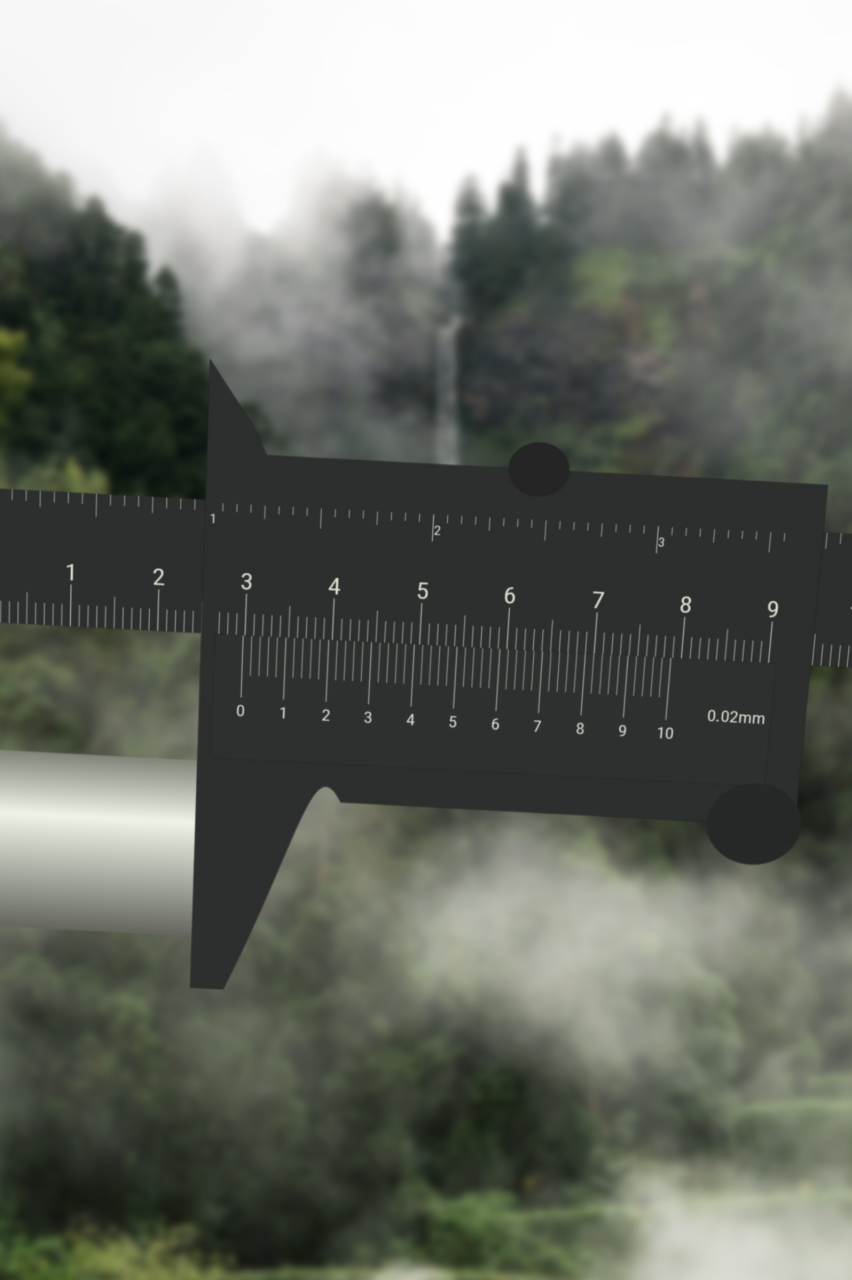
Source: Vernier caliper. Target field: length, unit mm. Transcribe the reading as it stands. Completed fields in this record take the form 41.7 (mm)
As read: 29.8 (mm)
